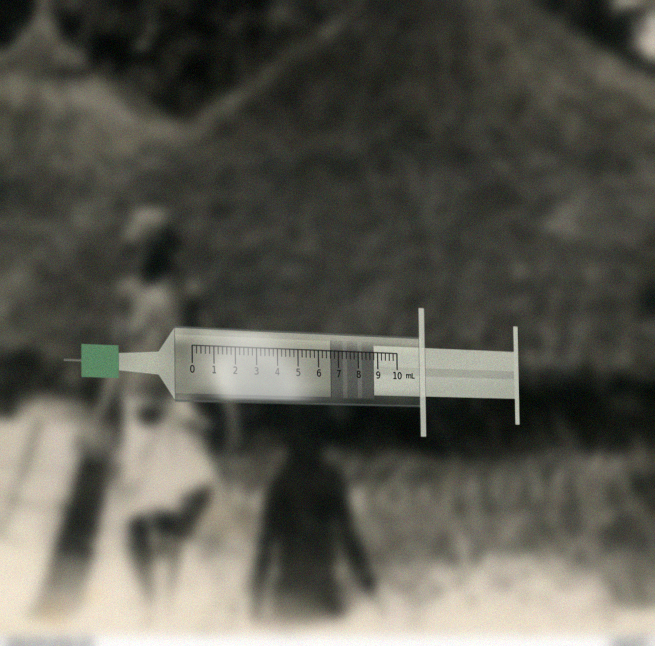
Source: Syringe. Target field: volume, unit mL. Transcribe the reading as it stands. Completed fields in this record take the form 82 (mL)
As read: 6.6 (mL)
